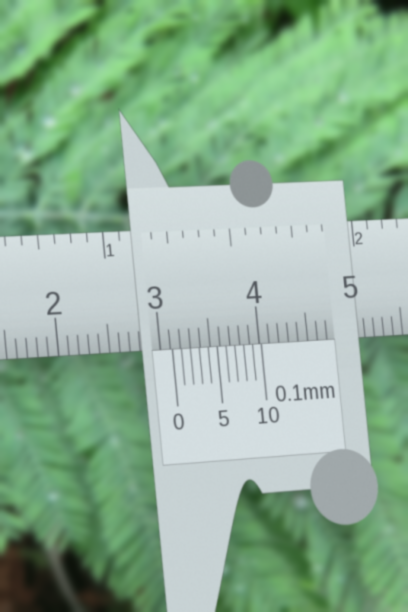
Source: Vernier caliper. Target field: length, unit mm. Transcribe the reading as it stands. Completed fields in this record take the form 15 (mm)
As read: 31.2 (mm)
